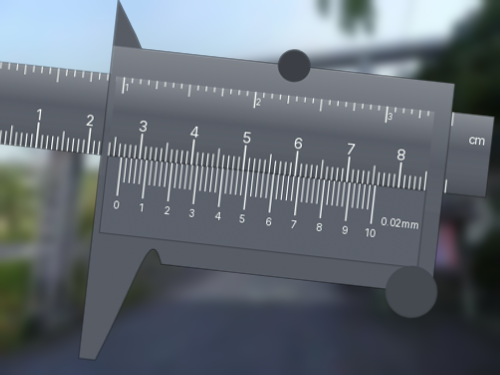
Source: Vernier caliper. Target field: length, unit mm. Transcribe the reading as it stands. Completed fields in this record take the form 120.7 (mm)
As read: 26.5 (mm)
